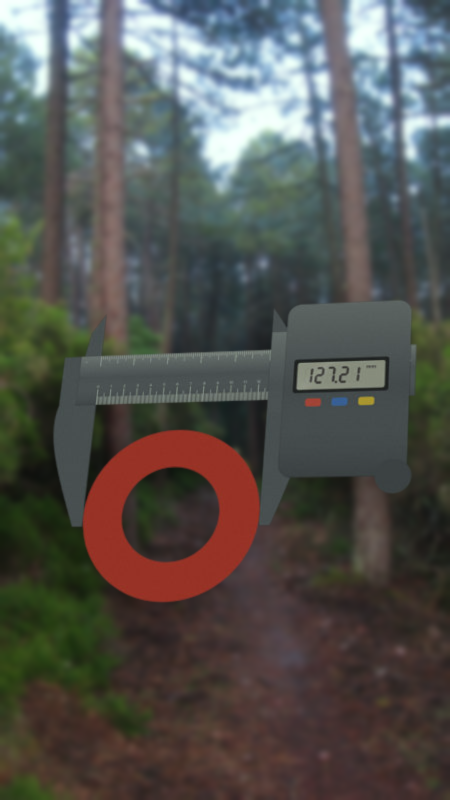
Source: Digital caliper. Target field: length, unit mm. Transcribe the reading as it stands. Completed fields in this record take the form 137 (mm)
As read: 127.21 (mm)
